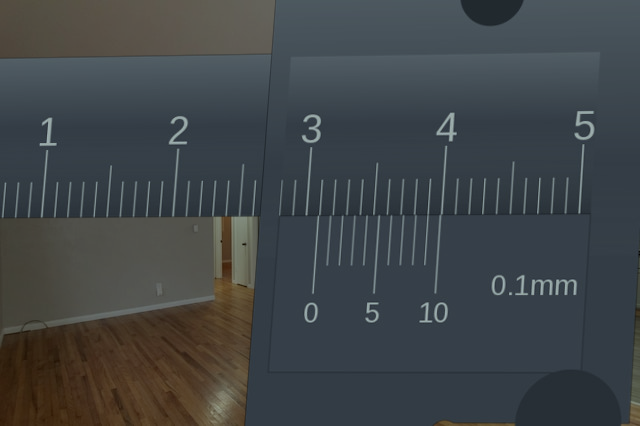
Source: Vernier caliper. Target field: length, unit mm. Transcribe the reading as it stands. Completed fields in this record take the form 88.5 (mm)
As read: 30.9 (mm)
